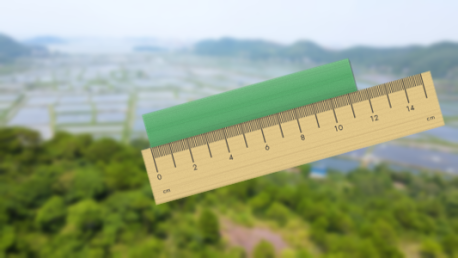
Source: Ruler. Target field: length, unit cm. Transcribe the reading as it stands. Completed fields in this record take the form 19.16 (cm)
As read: 11.5 (cm)
